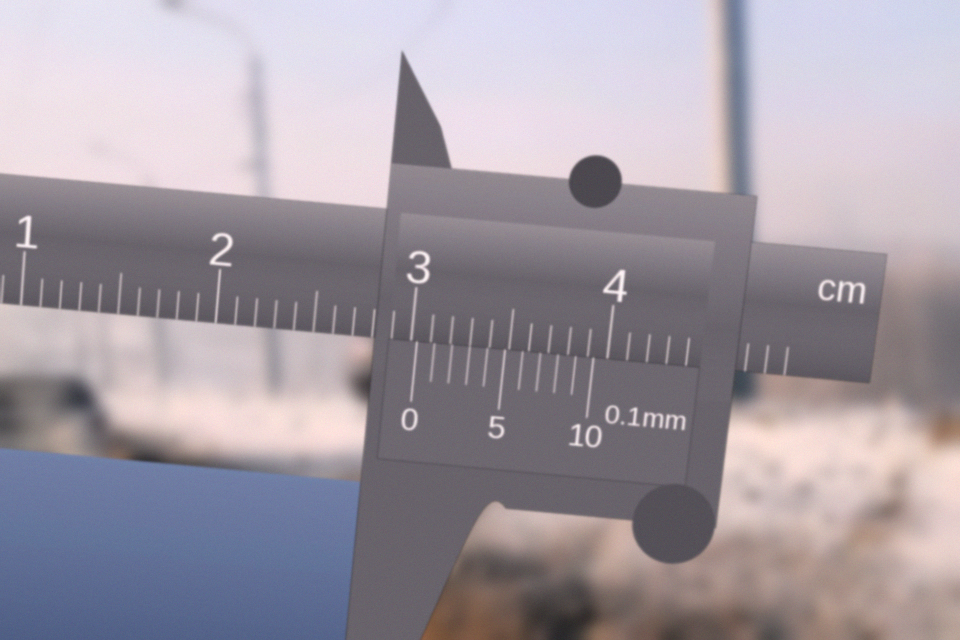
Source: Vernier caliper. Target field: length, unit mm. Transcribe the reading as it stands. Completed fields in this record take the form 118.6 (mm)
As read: 30.3 (mm)
